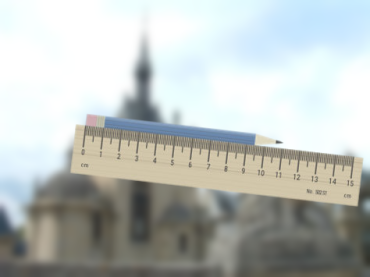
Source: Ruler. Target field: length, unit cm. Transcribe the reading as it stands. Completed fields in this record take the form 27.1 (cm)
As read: 11 (cm)
